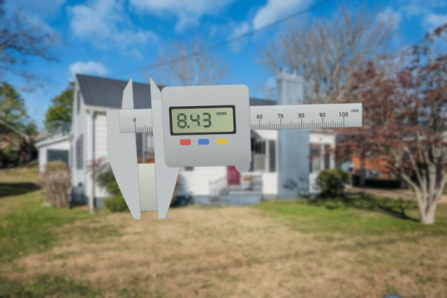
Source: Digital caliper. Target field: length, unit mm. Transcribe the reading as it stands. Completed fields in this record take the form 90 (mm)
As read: 8.43 (mm)
